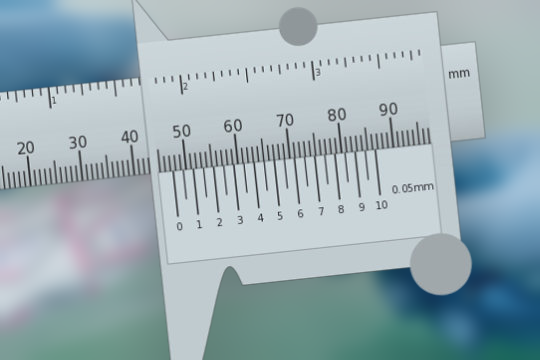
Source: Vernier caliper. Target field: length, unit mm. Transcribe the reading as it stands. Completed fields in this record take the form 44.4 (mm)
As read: 47.5 (mm)
